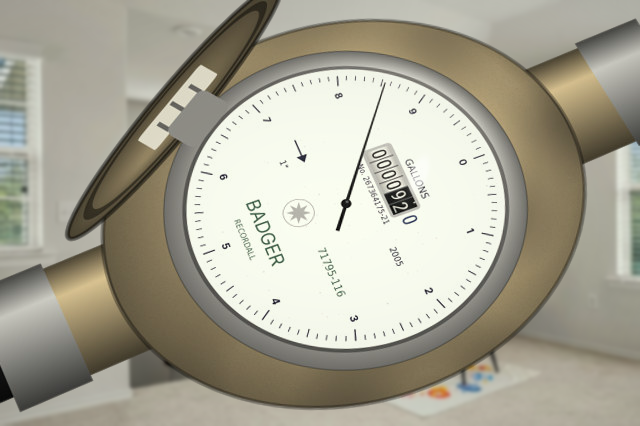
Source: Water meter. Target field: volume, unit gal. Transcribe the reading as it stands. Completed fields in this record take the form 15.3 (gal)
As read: 918.5 (gal)
